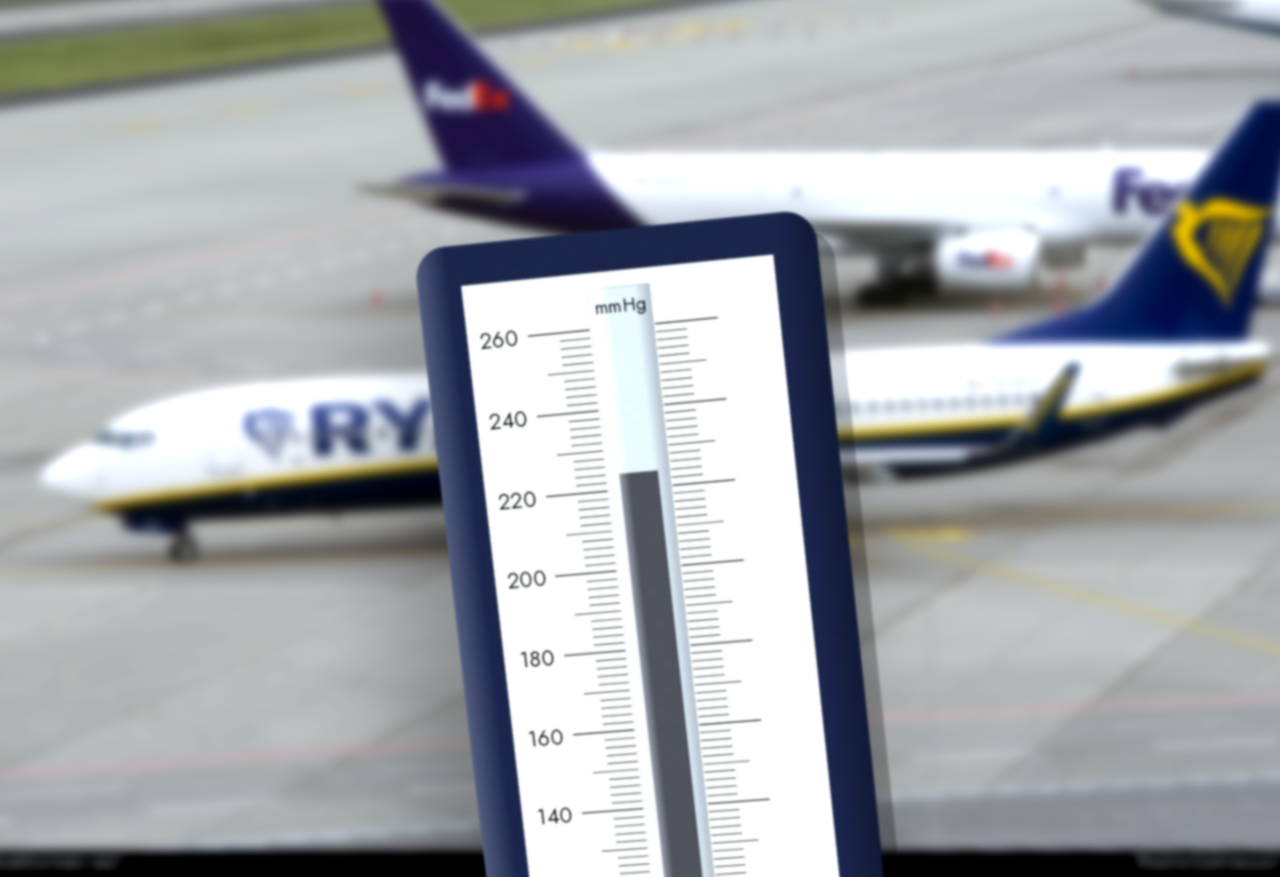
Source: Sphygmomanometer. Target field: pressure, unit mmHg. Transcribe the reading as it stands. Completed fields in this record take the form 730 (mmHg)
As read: 224 (mmHg)
